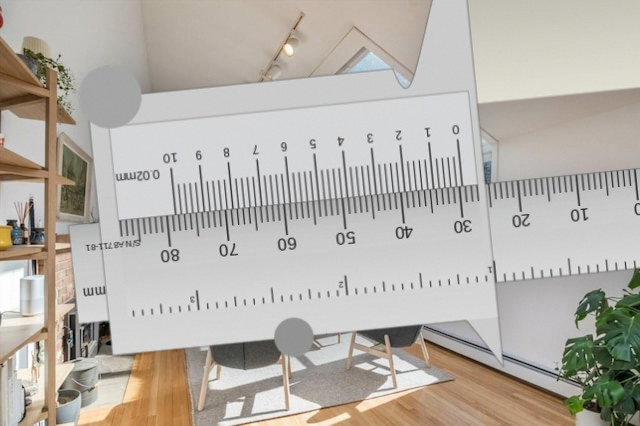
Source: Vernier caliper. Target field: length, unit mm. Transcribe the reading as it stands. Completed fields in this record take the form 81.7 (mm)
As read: 29.5 (mm)
